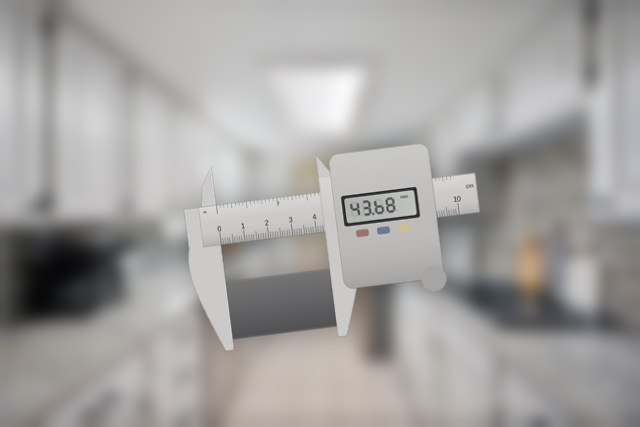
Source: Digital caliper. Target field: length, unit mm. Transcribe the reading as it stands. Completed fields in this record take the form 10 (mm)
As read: 43.68 (mm)
